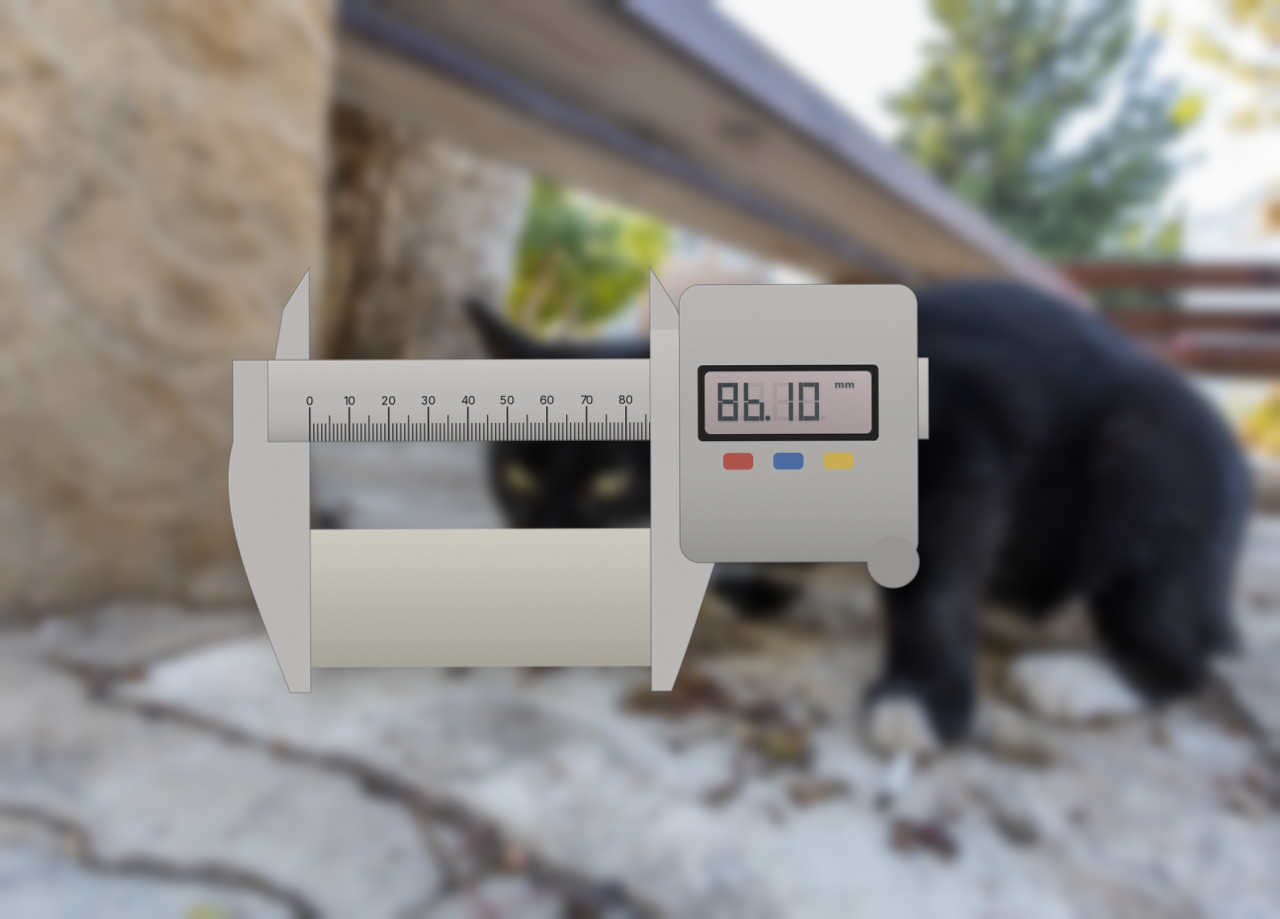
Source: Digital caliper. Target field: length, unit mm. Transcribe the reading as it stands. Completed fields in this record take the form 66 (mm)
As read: 86.10 (mm)
